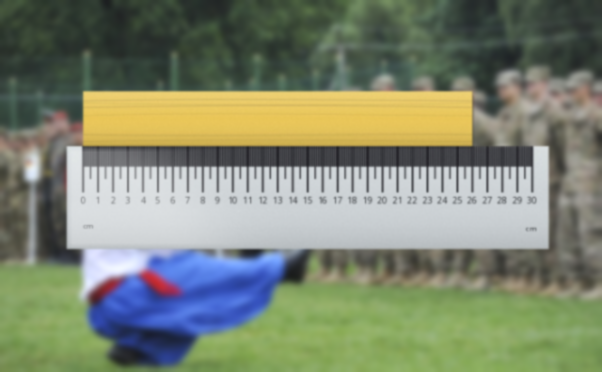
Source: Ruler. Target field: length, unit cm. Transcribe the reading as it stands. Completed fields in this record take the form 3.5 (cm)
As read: 26 (cm)
